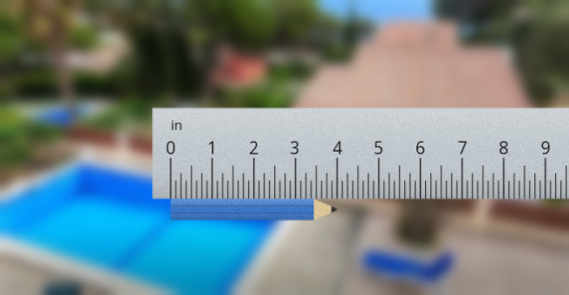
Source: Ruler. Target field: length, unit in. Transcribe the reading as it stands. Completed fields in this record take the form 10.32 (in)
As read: 4 (in)
